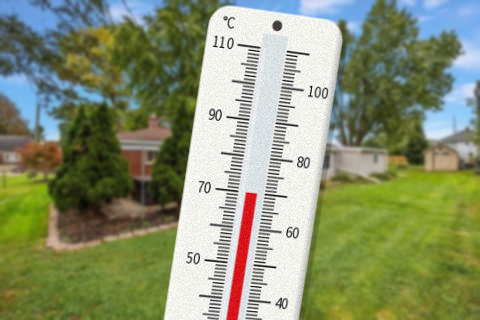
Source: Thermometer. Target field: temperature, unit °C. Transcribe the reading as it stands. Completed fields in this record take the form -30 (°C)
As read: 70 (°C)
